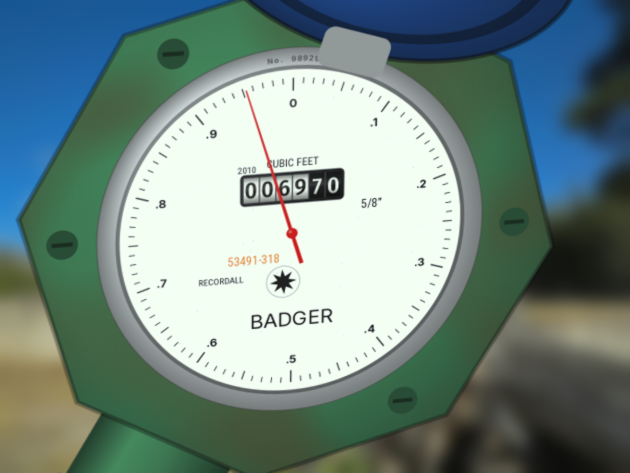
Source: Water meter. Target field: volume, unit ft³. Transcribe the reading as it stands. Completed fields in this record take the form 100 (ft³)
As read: 6969.95 (ft³)
